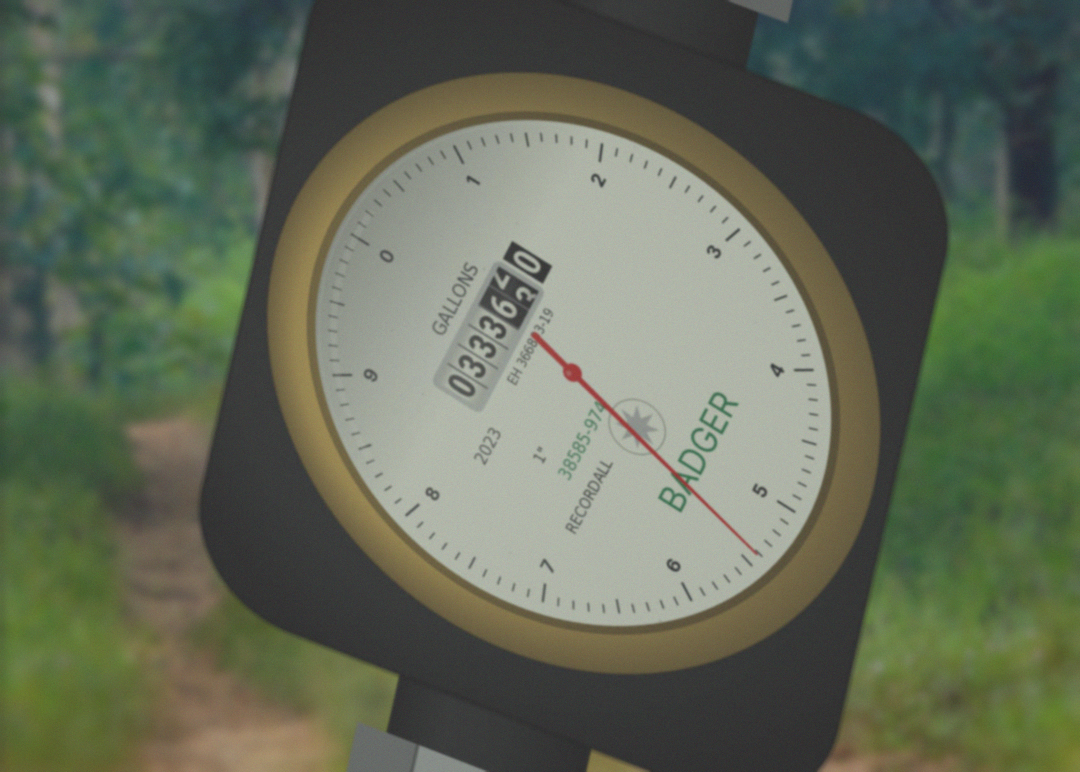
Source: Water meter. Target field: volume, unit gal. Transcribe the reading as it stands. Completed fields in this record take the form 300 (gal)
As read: 333625.4 (gal)
